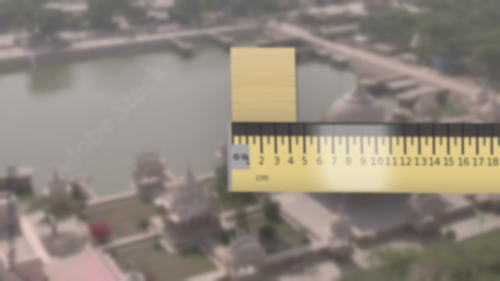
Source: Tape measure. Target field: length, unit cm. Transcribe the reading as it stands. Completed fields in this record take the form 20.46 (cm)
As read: 4.5 (cm)
